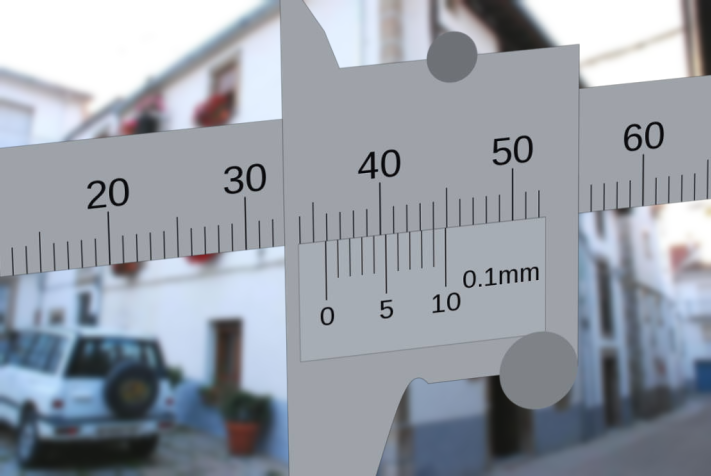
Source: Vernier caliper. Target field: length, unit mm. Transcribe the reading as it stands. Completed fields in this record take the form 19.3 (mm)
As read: 35.9 (mm)
